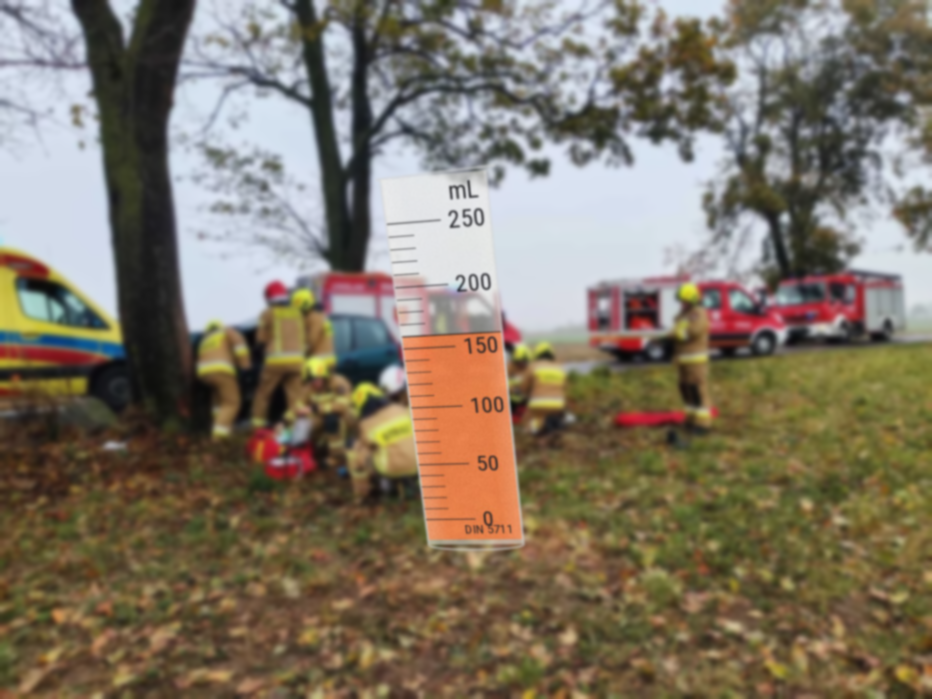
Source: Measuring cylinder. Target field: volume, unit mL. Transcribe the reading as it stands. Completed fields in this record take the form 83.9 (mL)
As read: 160 (mL)
